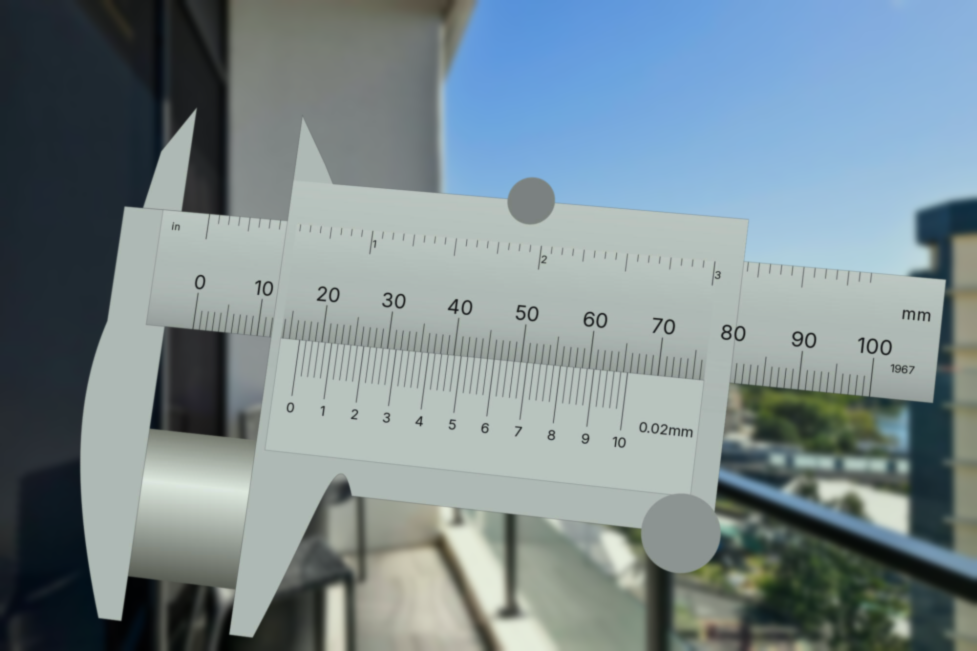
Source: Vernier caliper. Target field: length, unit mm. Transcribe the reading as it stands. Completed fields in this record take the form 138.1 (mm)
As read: 16.6 (mm)
